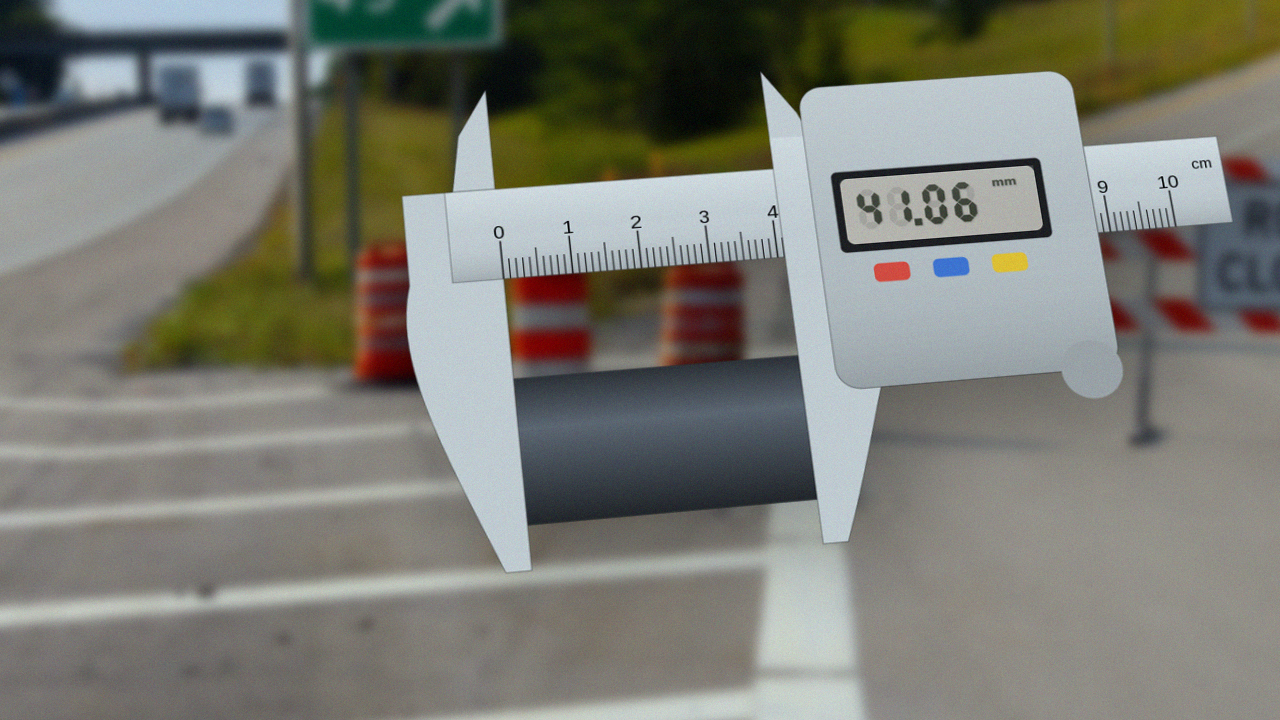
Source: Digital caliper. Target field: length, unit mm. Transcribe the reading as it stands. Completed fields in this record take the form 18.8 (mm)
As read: 41.06 (mm)
